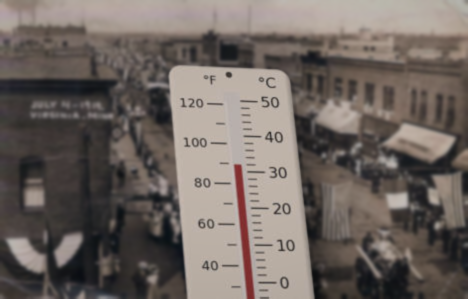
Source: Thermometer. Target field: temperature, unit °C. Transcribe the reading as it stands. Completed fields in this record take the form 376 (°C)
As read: 32 (°C)
